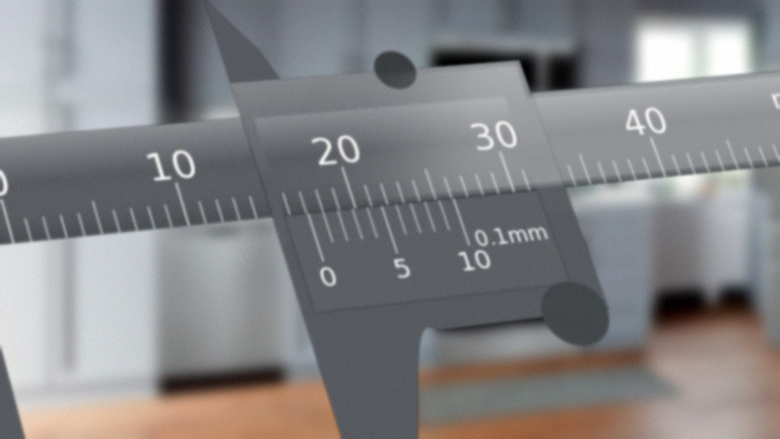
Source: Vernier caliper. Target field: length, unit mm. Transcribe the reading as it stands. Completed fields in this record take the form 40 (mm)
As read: 17.1 (mm)
